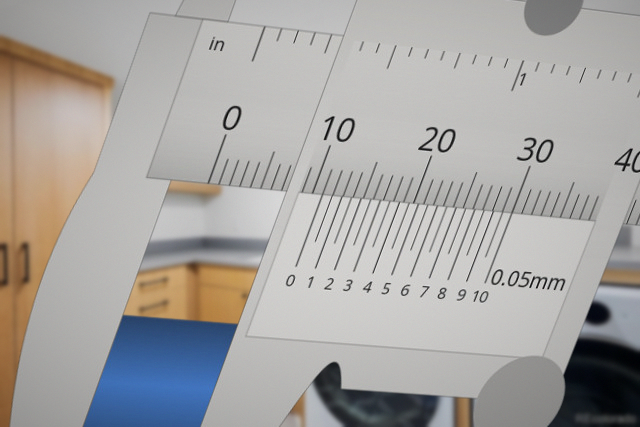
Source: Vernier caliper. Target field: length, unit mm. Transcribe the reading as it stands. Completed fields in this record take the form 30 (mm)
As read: 11.0 (mm)
